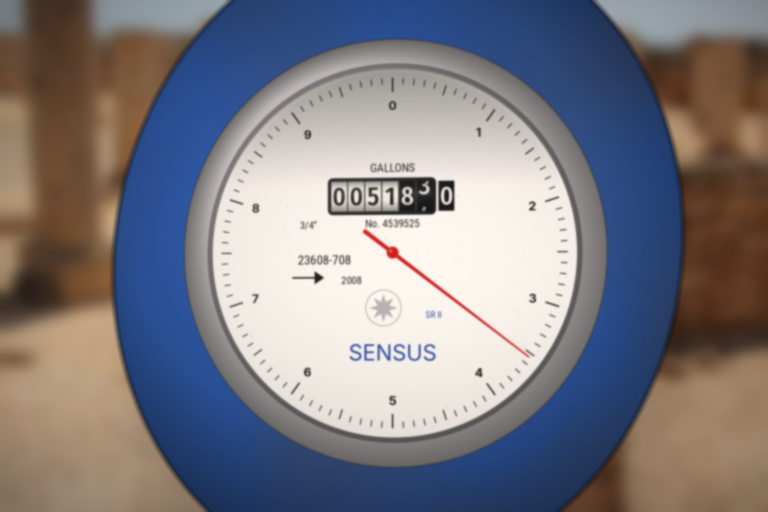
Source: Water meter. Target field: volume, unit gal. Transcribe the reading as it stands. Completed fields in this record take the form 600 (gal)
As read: 51833.5 (gal)
